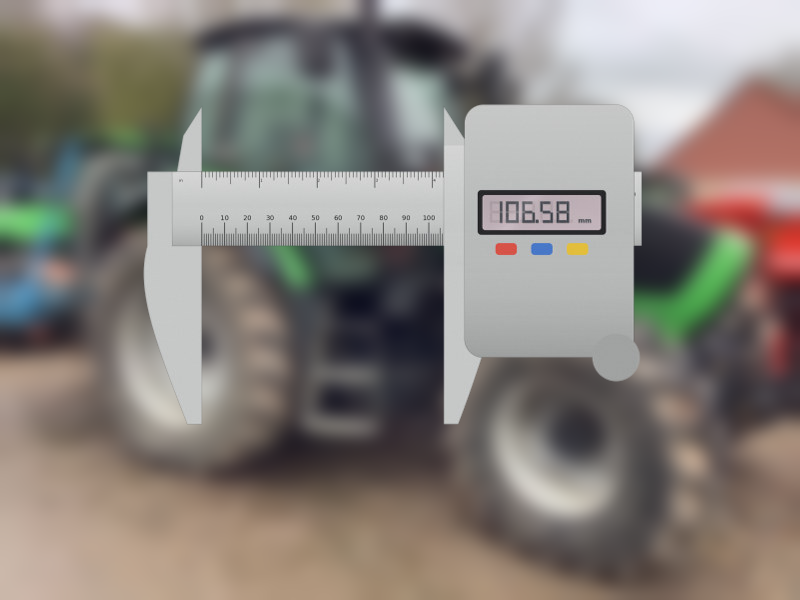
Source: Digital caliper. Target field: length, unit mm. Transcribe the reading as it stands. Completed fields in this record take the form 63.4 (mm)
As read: 106.58 (mm)
